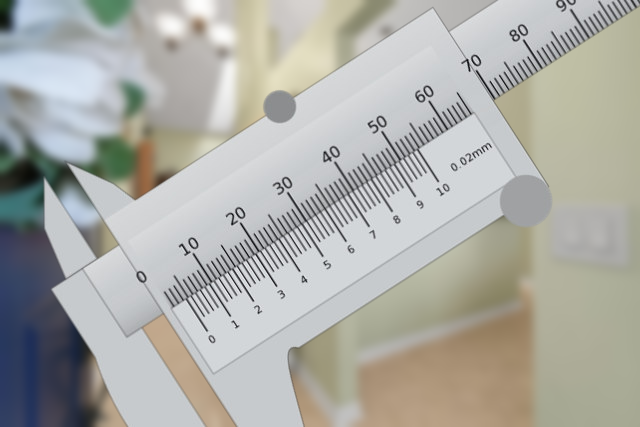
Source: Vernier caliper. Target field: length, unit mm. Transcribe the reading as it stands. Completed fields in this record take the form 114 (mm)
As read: 4.6 (mm)
